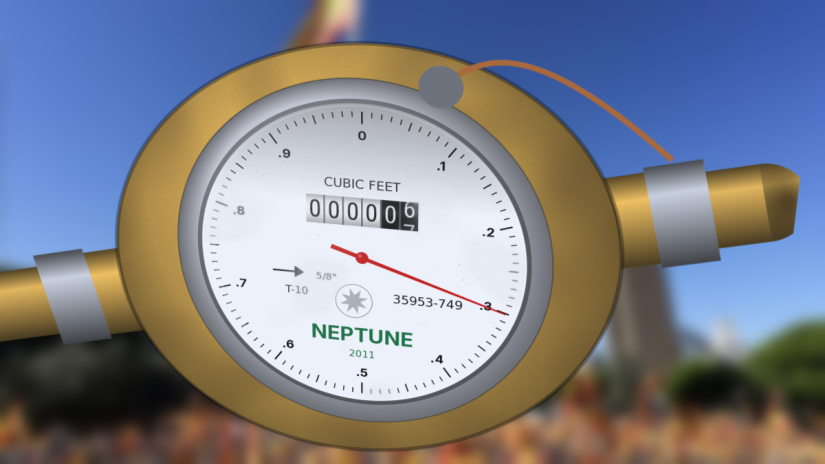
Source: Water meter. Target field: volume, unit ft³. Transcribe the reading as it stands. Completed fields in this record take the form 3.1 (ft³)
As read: 6.30 (ft³)
